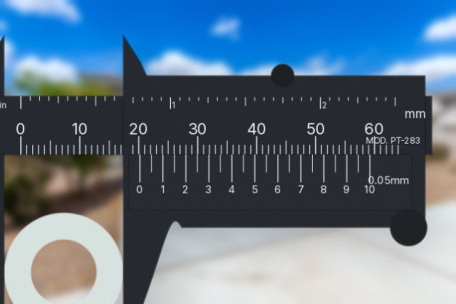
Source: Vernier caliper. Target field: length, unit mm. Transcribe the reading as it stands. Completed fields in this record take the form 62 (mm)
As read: 20.2 (mm)
